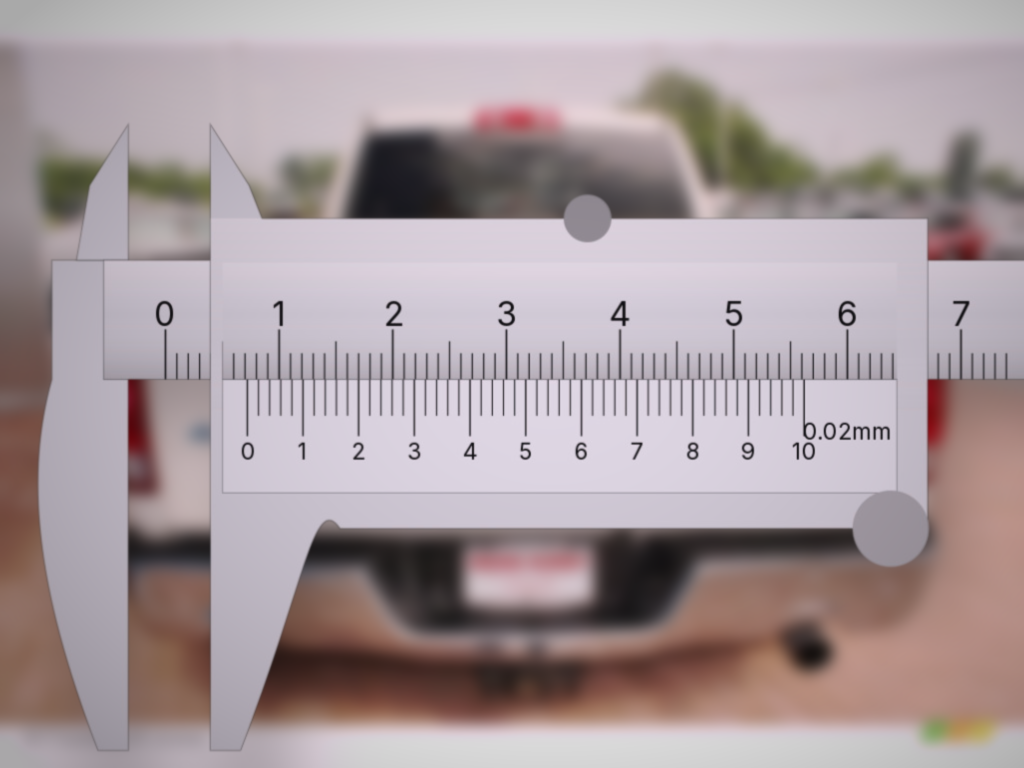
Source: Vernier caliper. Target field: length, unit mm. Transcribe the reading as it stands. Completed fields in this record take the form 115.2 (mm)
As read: 7.2 (mm)
